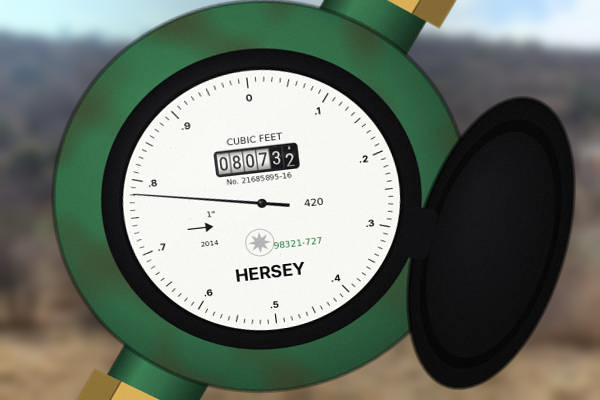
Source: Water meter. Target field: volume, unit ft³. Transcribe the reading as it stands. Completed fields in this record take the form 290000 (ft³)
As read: 80731.78 (ft³)
